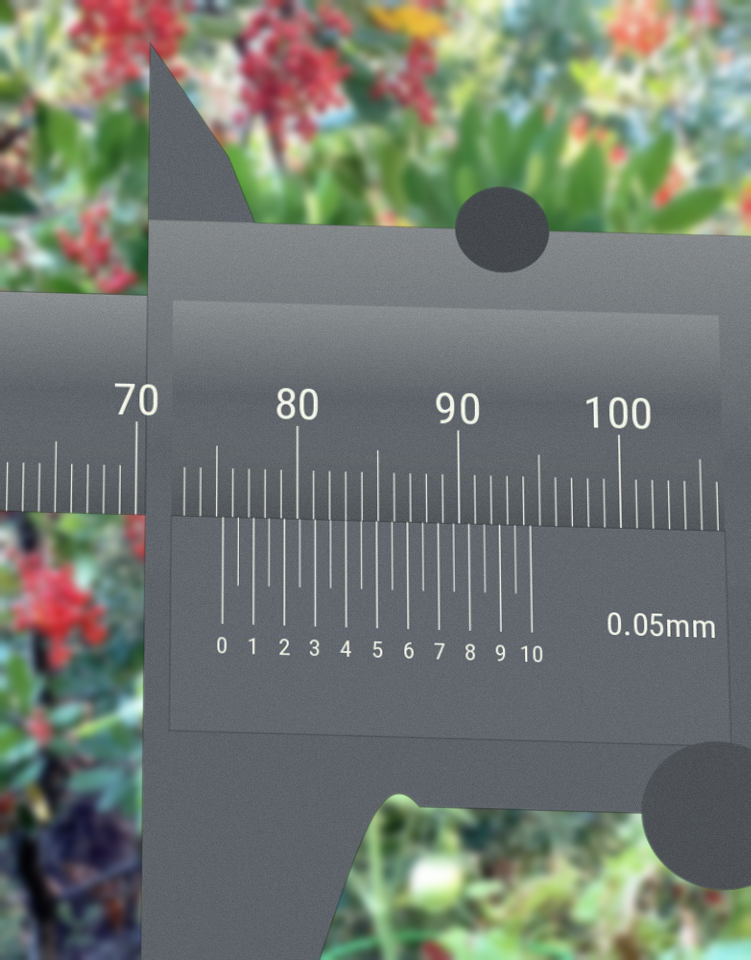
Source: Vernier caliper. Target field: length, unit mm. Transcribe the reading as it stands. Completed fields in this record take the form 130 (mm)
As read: 75.4 (mm)
